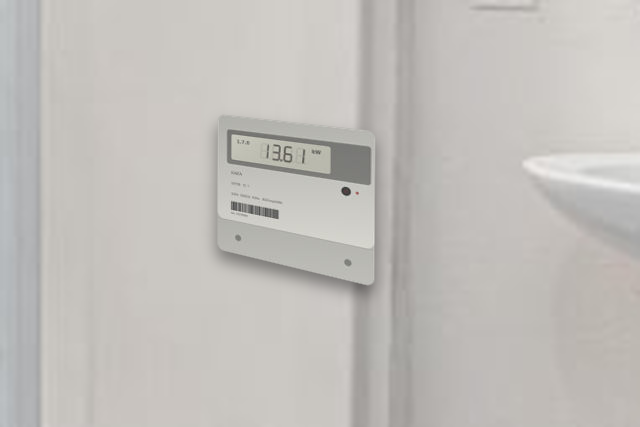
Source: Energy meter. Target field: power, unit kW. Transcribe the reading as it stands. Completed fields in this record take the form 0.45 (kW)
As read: 13.61 (kW)
